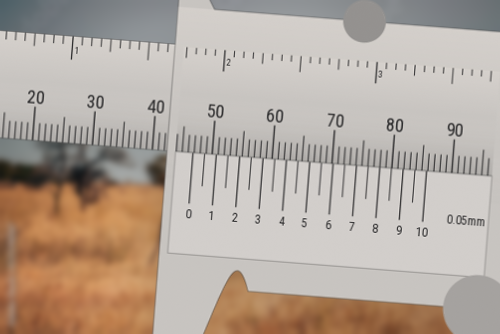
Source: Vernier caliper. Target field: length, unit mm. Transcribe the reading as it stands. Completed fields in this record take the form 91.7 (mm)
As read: 46.8 (mm)
